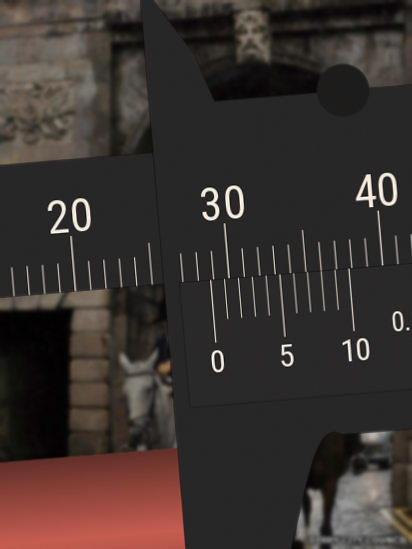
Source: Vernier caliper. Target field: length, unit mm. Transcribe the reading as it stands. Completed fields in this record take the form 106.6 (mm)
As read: 28.8 (mm)
